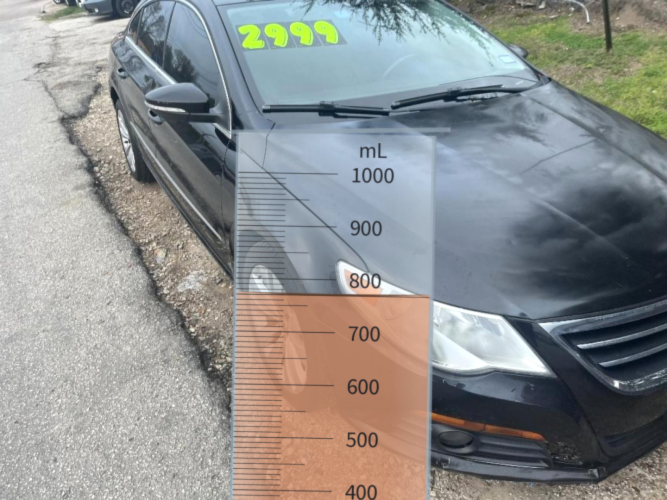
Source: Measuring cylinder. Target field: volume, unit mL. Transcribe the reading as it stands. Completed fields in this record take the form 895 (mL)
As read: 770 (mL)
